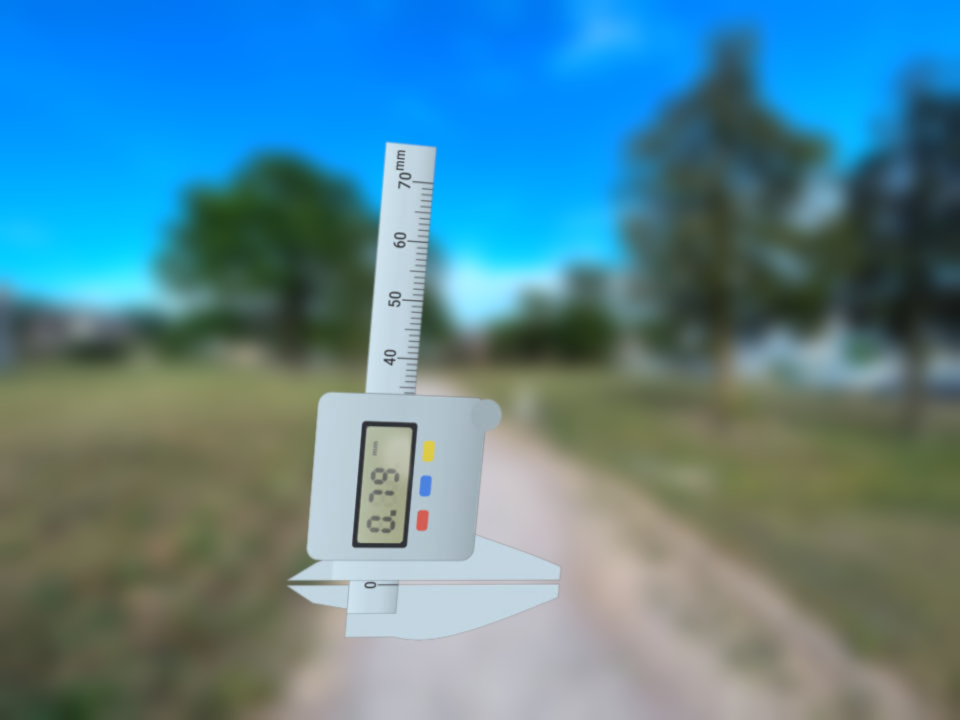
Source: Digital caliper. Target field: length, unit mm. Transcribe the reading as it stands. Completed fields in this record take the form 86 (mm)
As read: 0.79 (mm)
